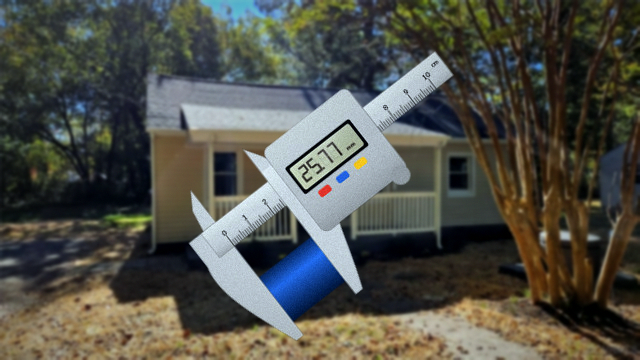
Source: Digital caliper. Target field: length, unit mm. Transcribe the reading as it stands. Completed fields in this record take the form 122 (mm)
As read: 25.77 (mm)
